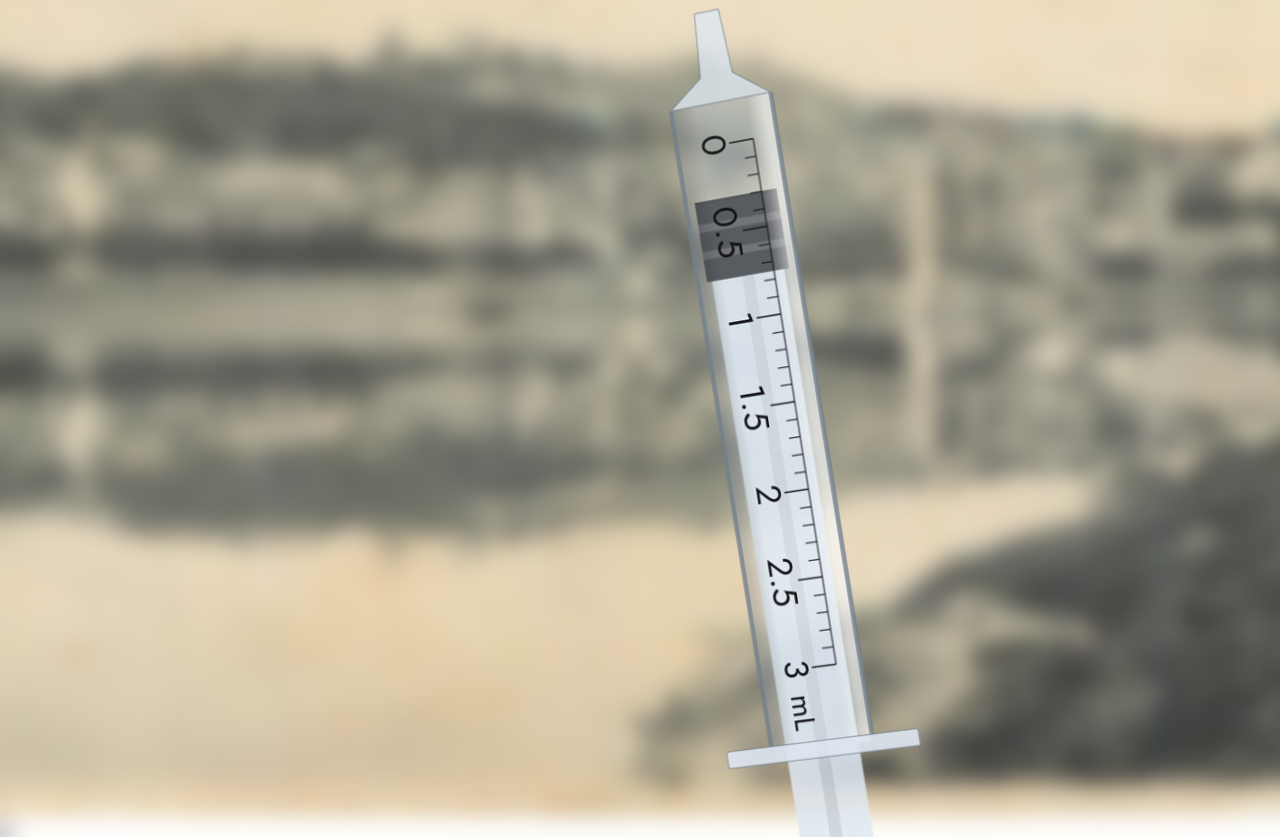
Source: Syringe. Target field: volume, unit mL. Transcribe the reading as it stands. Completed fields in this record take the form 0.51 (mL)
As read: 0.3 (mL)
